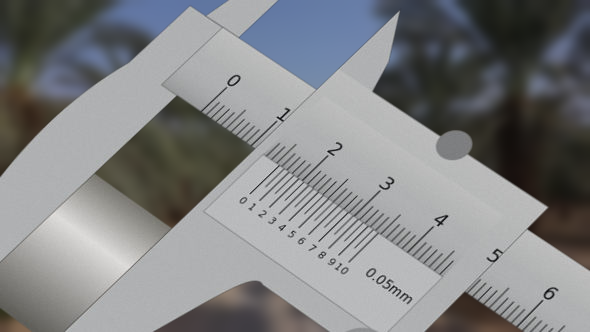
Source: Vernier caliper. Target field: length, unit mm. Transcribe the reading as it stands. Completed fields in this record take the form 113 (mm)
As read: 15.6 (mm)
